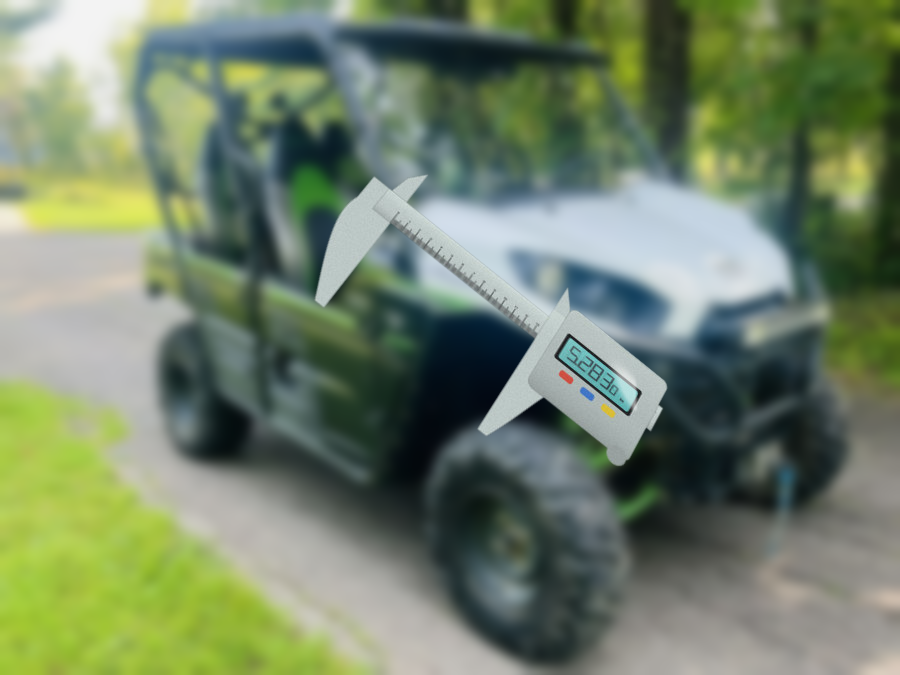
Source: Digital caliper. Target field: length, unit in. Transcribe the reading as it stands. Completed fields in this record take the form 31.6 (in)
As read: 5.2830 (in)
